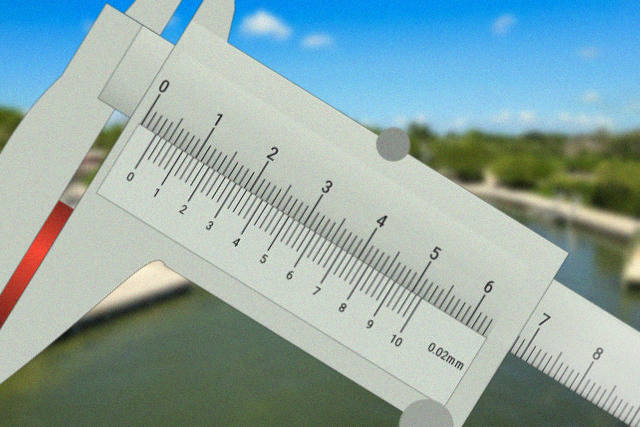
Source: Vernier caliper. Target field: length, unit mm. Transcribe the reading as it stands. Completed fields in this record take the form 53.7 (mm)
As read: 2.8 (mm)
